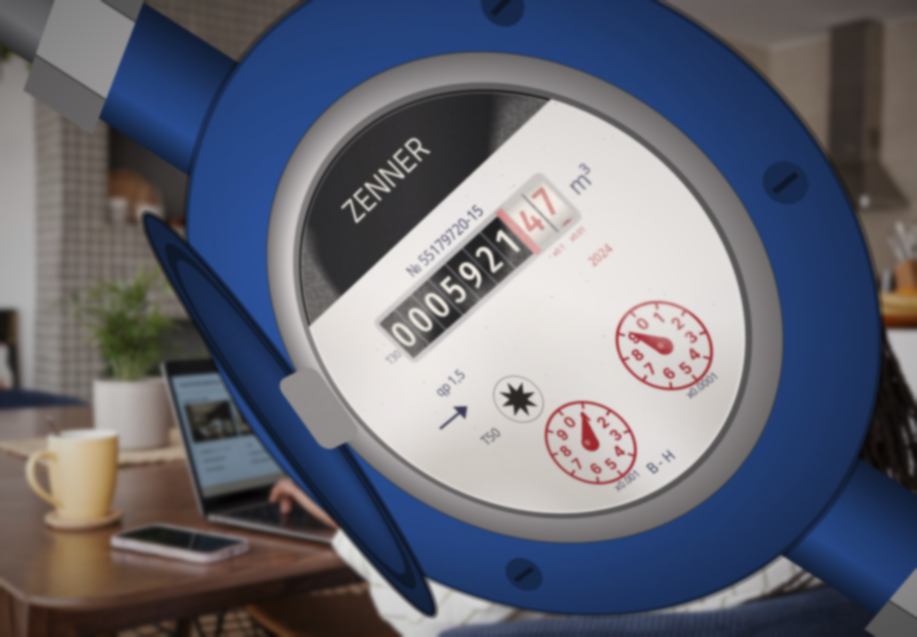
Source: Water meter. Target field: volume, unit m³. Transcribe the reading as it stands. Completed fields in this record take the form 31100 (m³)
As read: 5921.4709 (m³)
